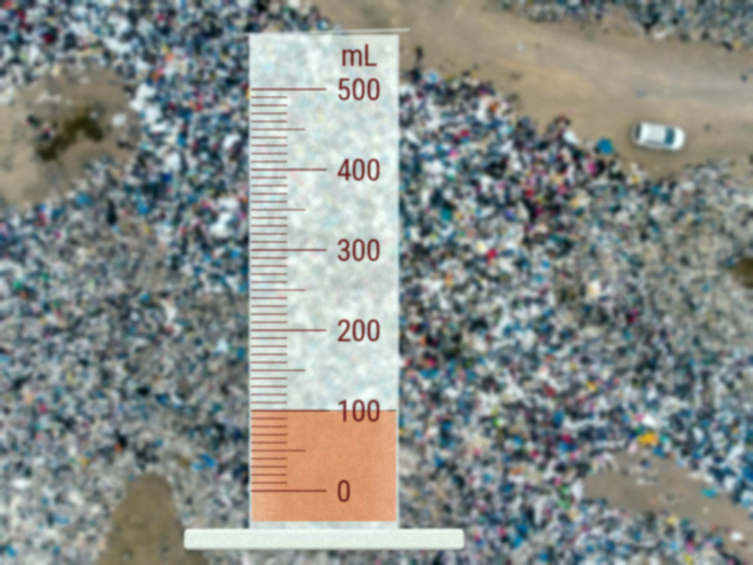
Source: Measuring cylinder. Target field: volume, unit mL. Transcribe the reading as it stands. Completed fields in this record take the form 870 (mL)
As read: 100 (mL)
